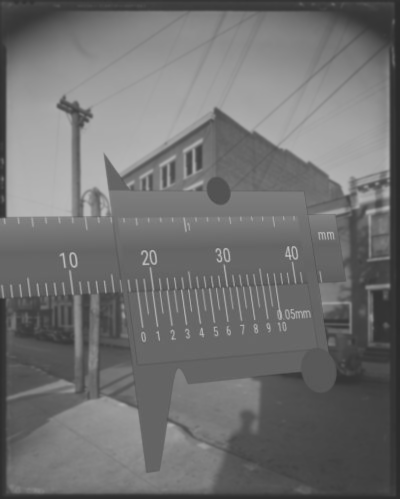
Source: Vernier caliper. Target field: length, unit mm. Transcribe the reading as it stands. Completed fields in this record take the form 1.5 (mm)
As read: 18.0 (mm)
